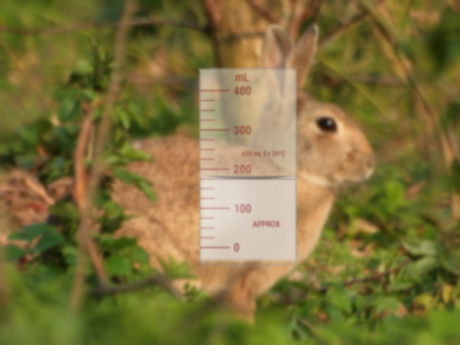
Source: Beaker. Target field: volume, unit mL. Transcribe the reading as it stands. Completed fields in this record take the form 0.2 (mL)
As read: 175 (mL)
